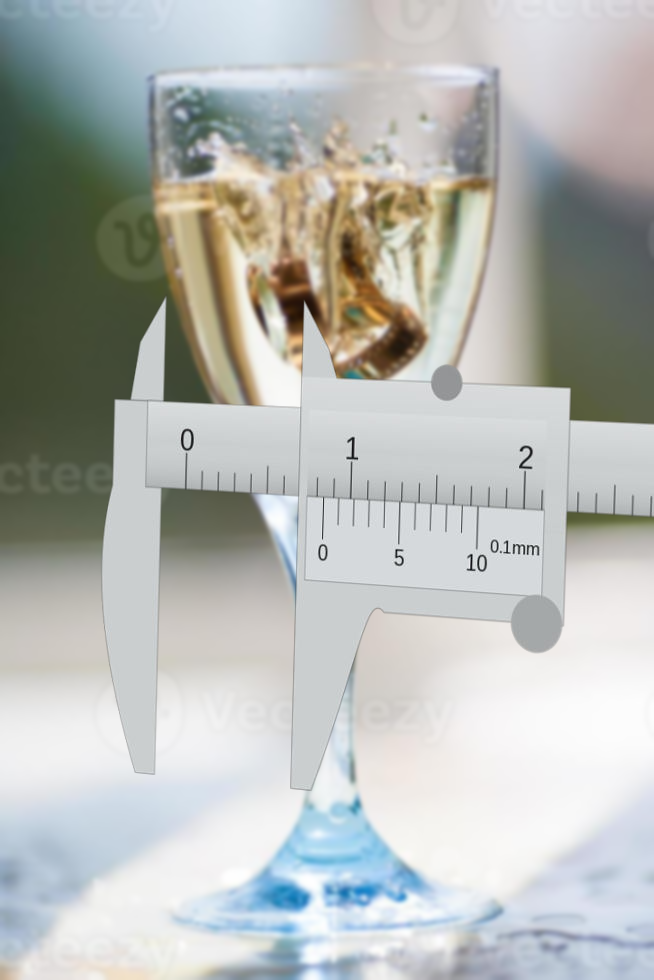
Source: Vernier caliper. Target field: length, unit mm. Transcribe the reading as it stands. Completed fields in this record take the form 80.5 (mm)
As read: 8.4 (mm)
